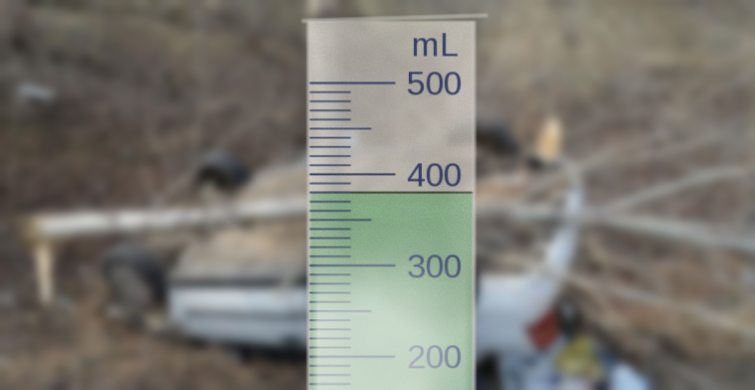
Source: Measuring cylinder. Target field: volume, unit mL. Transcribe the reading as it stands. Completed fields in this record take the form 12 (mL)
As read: 380 (mL)
